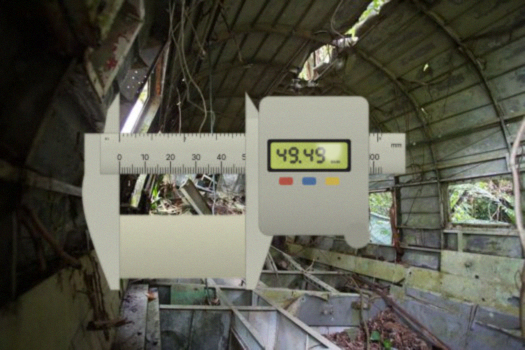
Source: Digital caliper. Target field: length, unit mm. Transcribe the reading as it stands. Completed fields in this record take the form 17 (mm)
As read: 49.49 (mm)
